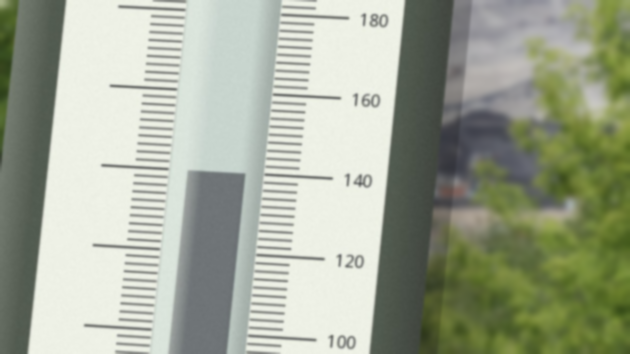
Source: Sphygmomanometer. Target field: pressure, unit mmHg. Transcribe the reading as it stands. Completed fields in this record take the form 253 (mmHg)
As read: 140 (mmHg)
